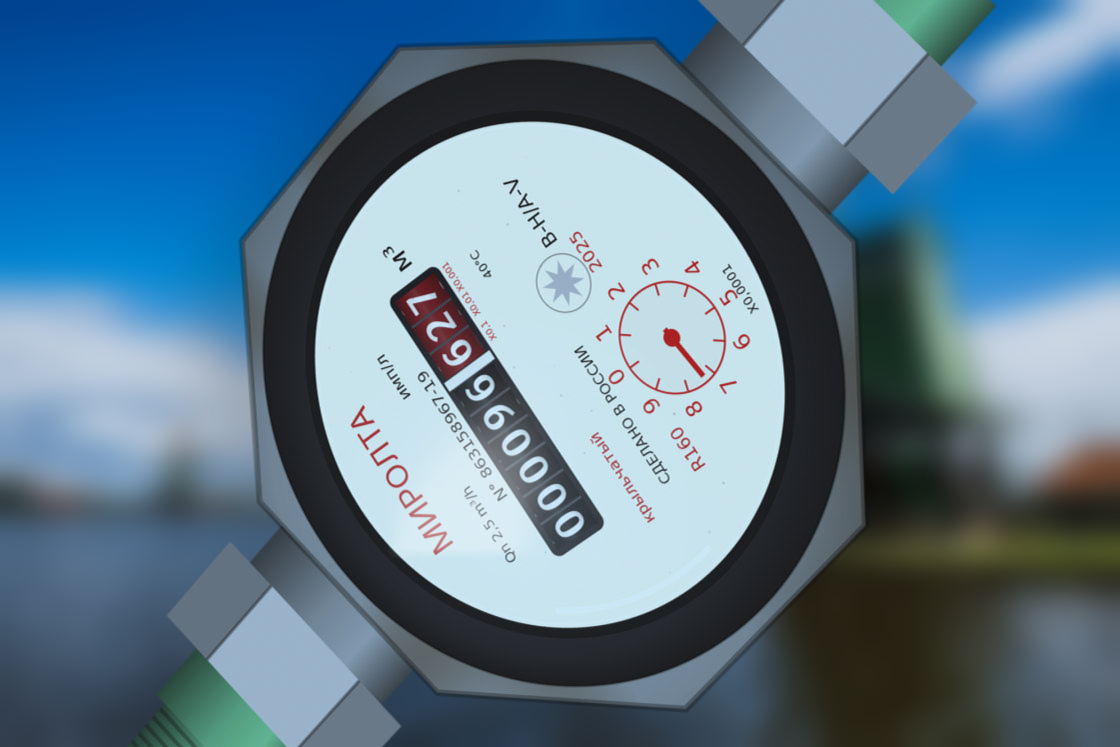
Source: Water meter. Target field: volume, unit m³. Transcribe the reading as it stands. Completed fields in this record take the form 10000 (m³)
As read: 96.6277 (m³)
